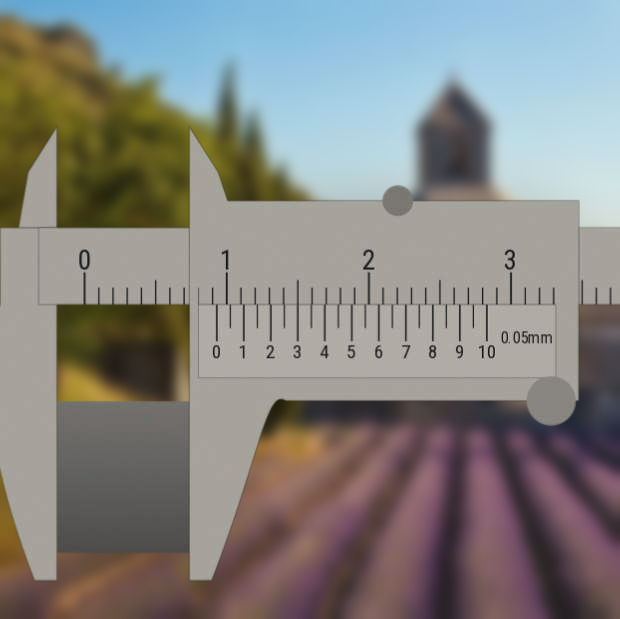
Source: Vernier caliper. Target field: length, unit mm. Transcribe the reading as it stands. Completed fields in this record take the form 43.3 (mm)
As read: 9.3 (mm)
